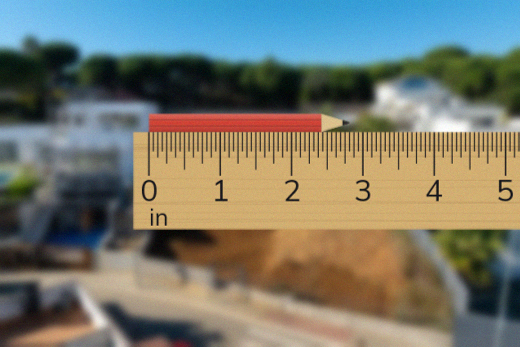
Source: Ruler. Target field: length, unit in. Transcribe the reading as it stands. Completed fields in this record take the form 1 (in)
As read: 2.8125 (in)
